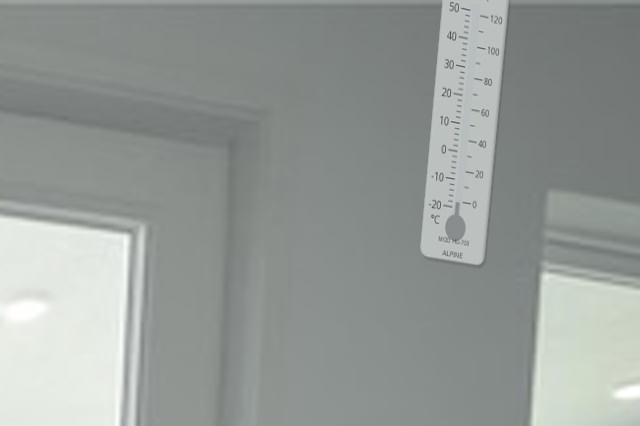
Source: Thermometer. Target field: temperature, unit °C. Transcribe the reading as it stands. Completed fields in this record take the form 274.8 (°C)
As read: -18 (°C)
